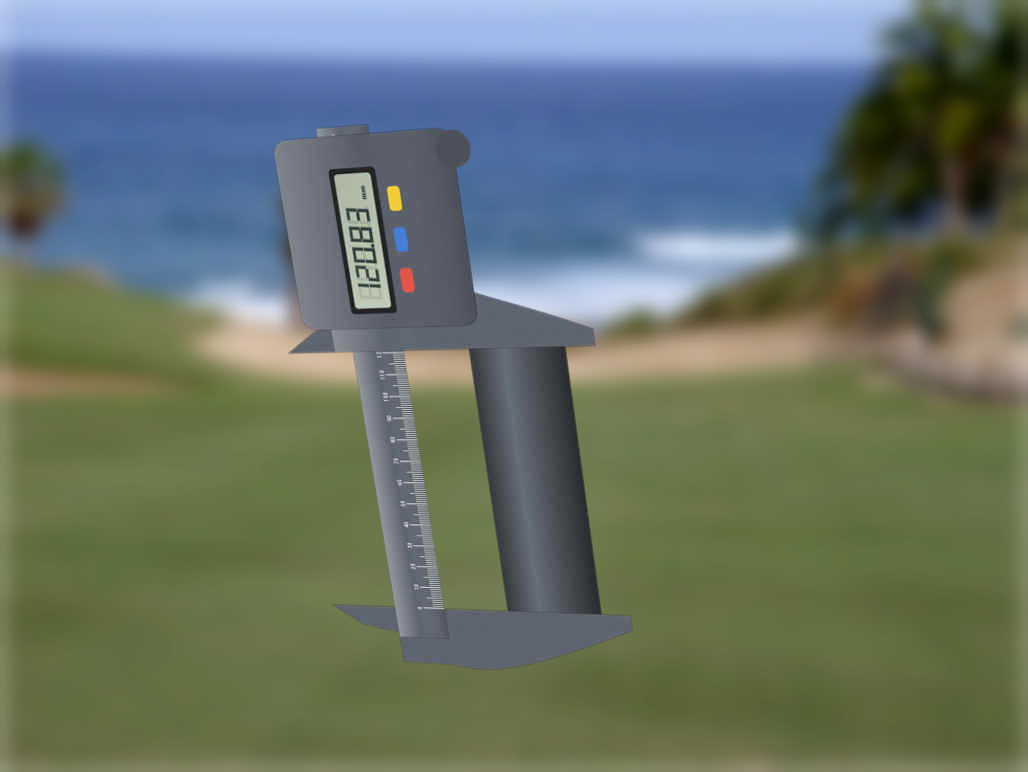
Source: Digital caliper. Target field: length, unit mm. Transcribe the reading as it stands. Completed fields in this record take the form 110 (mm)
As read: 120.83 (mm)
